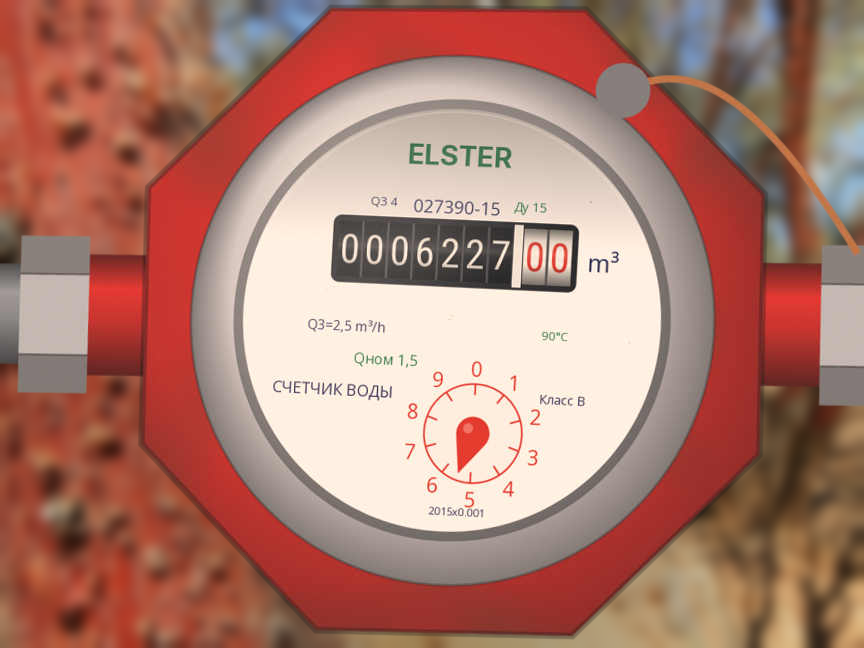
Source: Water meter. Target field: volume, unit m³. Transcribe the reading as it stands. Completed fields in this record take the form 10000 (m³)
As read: 6227.005 (m³)
